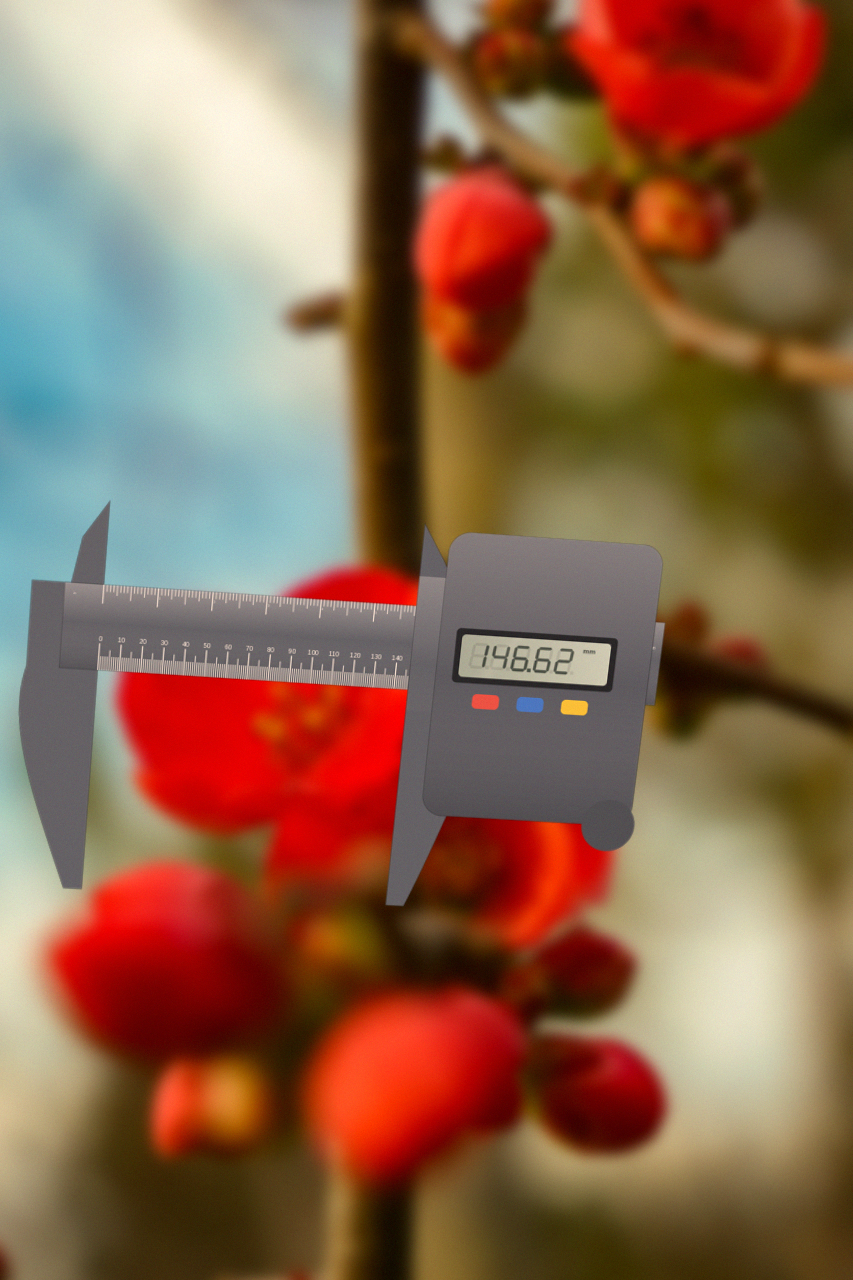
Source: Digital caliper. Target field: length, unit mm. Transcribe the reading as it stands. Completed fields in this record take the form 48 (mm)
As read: 146.62 (mm)
